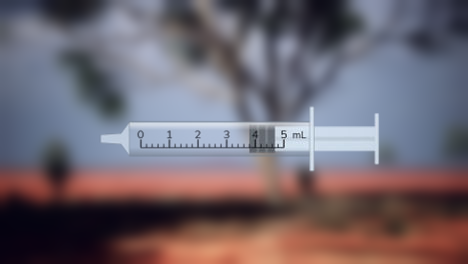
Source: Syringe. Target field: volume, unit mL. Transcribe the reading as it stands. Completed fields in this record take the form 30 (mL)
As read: 3.8 (mL)
